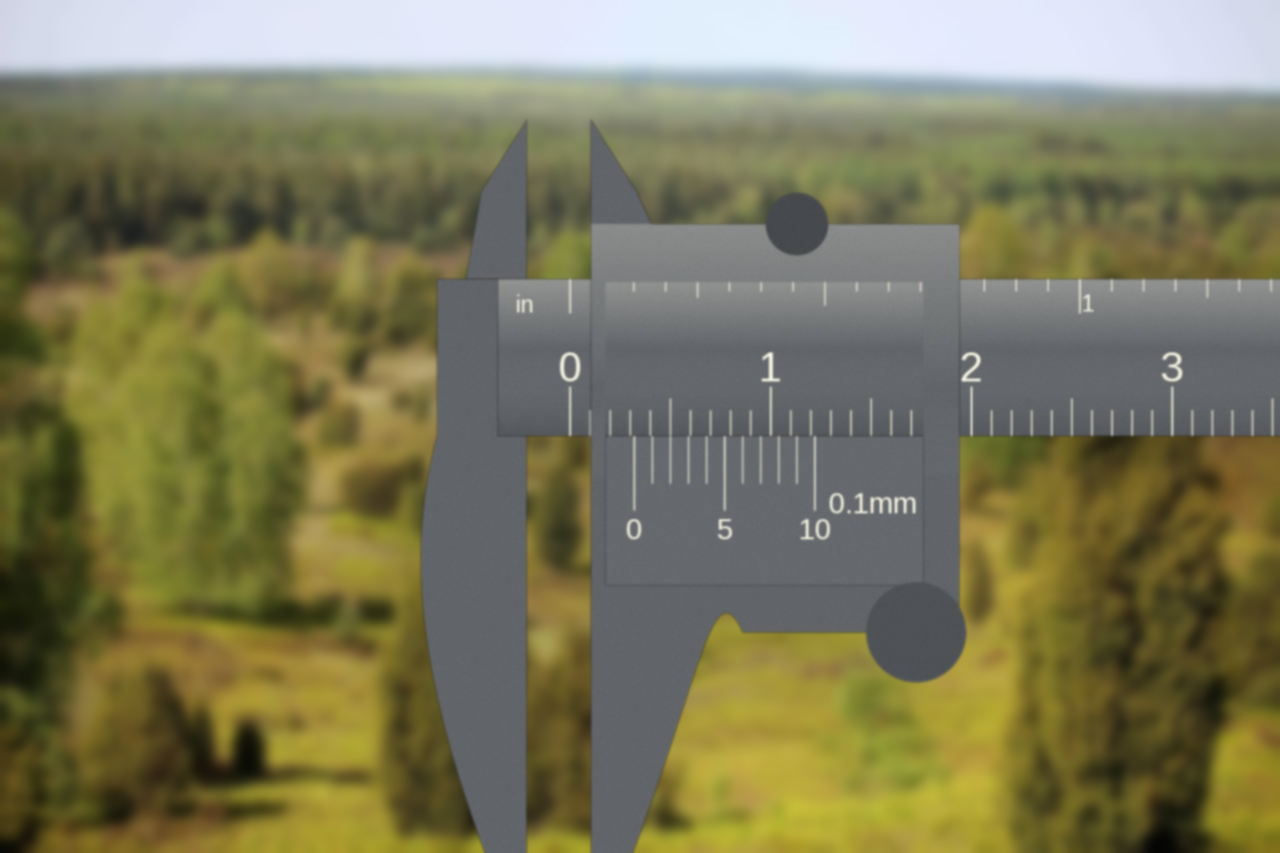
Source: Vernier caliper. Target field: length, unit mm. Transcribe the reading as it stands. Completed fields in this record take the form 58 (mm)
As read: 3.2 (mm)
